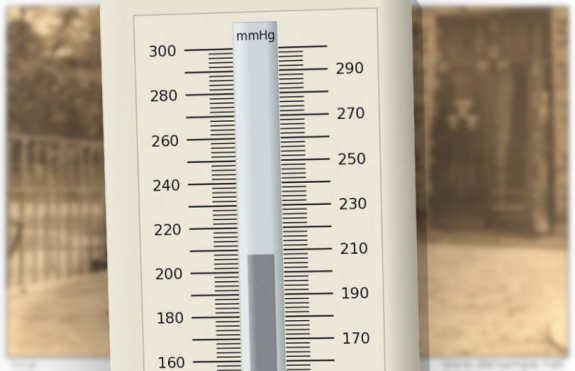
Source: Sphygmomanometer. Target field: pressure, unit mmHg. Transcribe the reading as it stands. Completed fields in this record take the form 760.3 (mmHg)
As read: 208 (mmHg)
